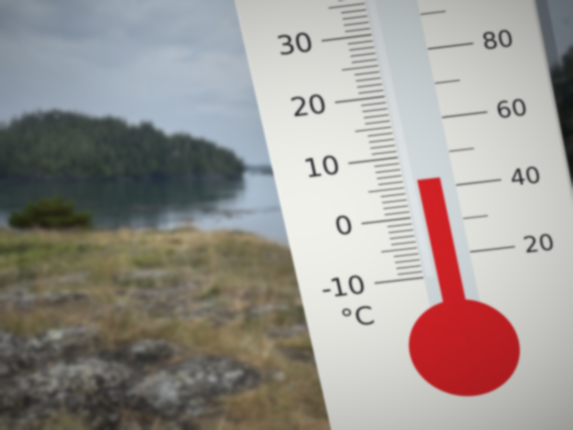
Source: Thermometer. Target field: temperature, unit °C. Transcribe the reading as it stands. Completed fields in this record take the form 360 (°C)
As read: 6 (°C)
